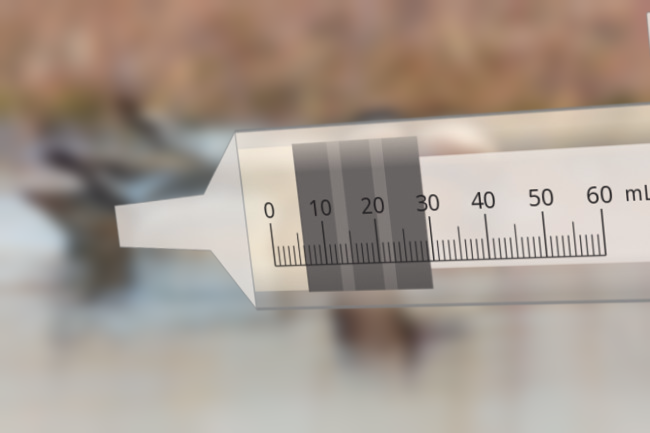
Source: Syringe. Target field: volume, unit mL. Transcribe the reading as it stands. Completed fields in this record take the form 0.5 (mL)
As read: 6 (mL)
